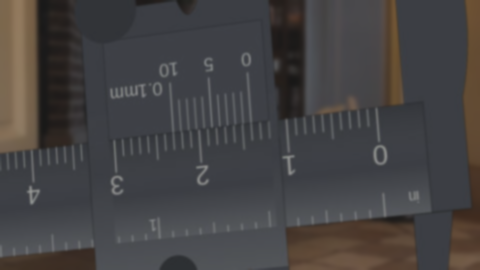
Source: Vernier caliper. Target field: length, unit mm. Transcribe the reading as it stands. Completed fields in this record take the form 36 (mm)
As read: 14.0 (mm)
